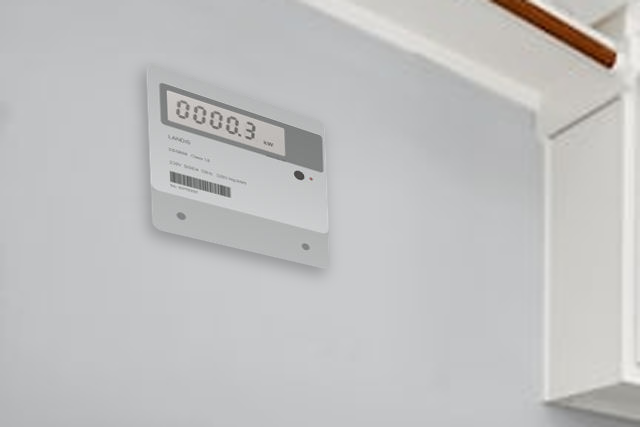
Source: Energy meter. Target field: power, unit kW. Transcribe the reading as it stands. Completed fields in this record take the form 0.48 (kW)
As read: 0.3 (kW)
